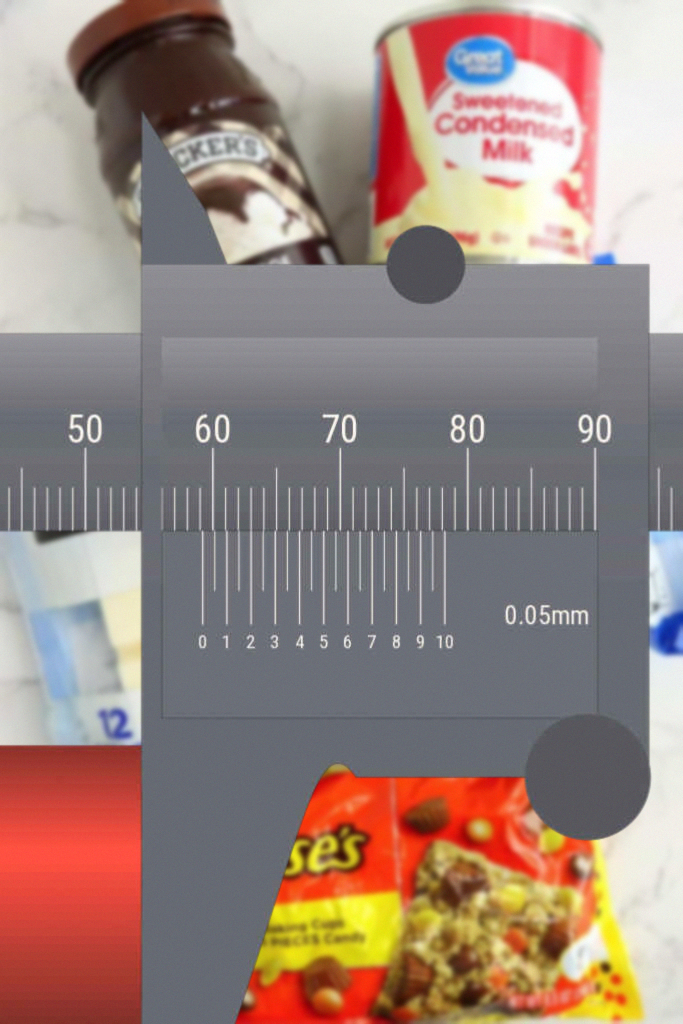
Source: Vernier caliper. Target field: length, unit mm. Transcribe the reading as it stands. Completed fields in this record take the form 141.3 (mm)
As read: 59.2 (mm)
